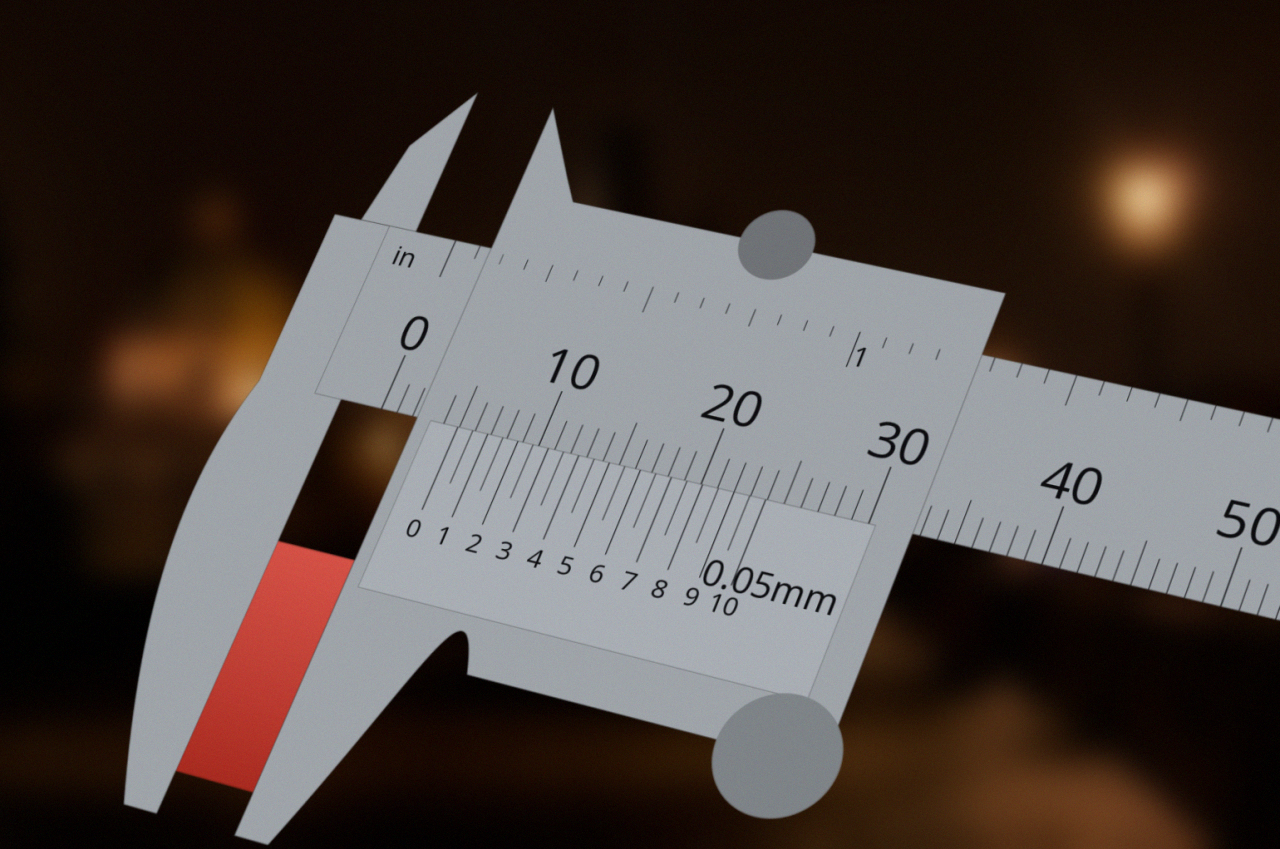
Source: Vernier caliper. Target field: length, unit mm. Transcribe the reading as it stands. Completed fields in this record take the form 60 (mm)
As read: 4.9 (mm)
